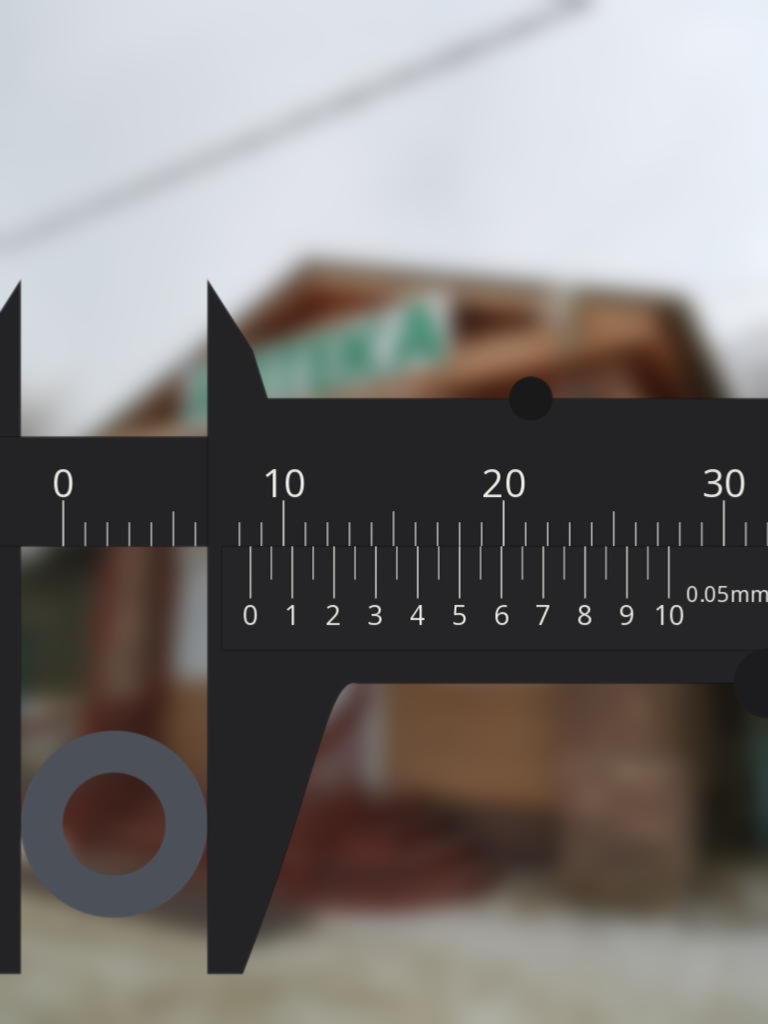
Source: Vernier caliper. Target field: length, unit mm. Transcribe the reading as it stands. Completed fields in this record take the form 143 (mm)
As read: 8.5 (mm)
